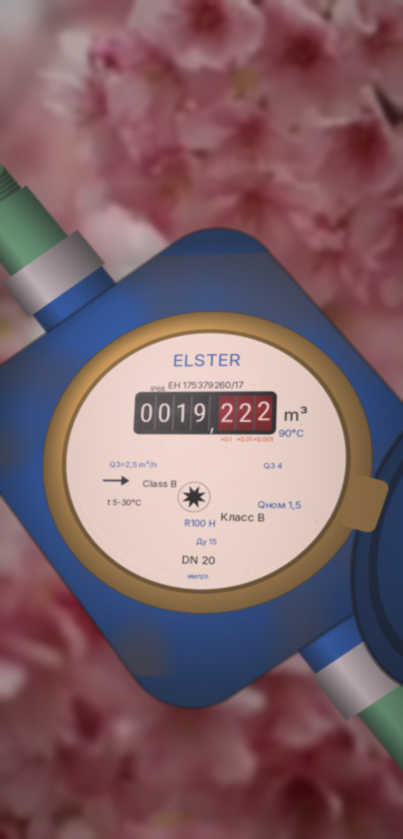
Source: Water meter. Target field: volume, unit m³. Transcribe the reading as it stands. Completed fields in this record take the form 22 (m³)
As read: 19.222 (m³)
